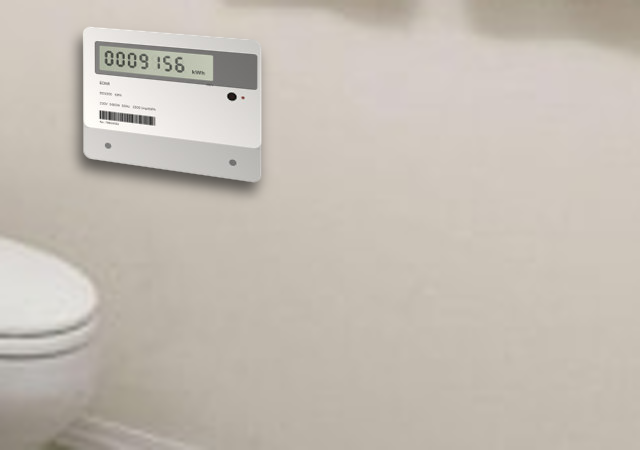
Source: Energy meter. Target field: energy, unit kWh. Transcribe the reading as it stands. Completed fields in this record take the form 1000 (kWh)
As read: 9156 (kWh)
